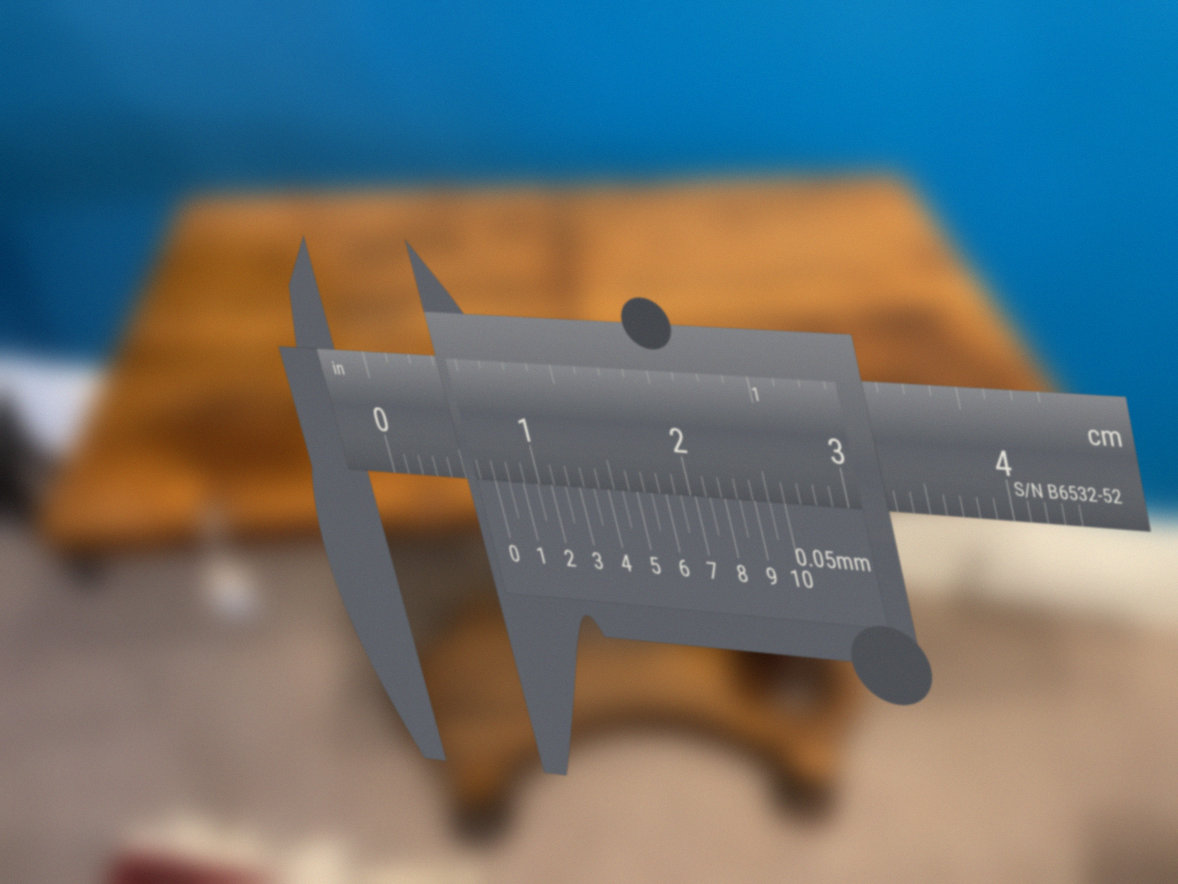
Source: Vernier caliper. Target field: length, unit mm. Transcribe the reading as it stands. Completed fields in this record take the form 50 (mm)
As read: 7.0 (mm)
